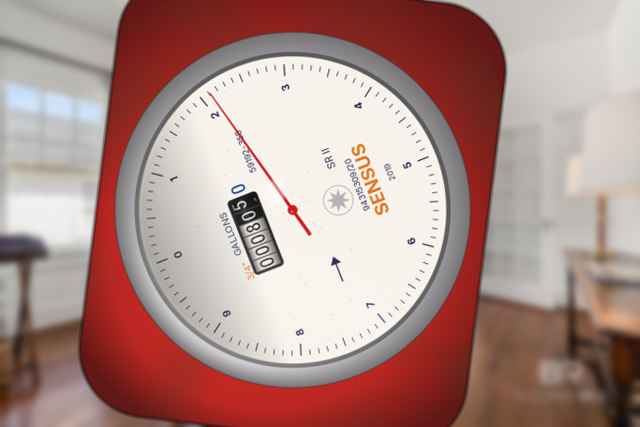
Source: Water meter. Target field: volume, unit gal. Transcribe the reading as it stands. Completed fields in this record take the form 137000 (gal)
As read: 8052.1 (gal)
